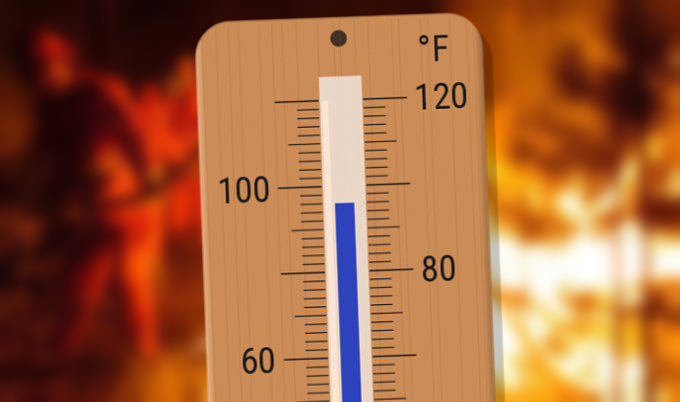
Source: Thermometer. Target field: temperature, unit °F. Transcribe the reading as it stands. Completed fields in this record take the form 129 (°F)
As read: 96 (°F)
